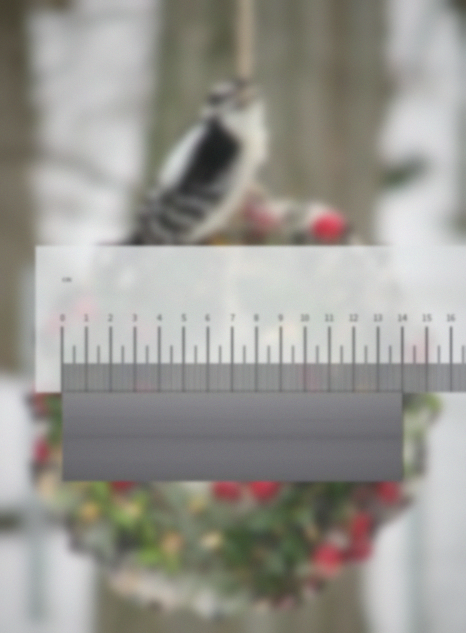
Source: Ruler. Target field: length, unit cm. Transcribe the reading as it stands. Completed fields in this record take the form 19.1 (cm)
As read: 14 (cm)
